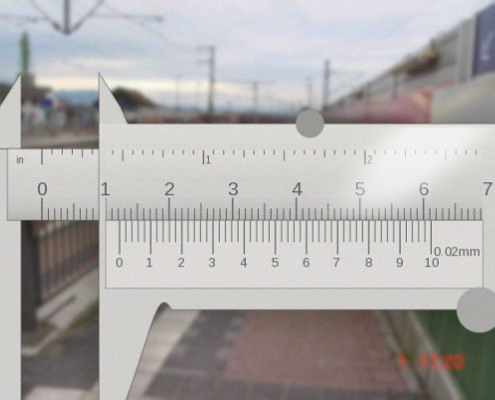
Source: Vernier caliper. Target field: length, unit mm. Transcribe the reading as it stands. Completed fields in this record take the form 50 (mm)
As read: 12.2 (mm)
